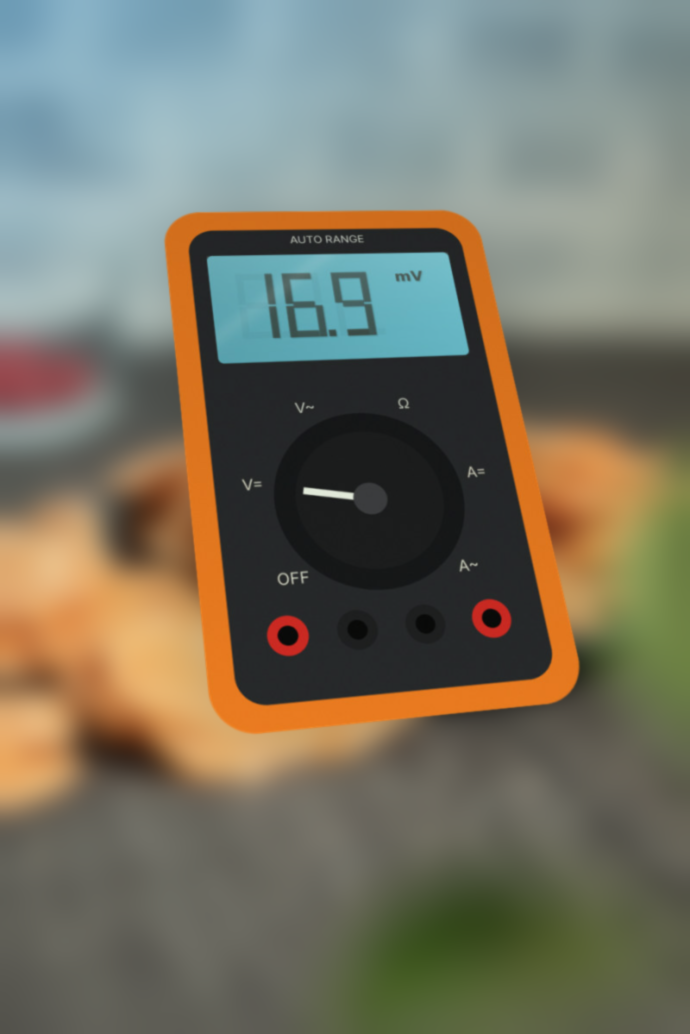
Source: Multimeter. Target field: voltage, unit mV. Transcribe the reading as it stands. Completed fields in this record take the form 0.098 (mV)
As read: 16.9 (mV)
